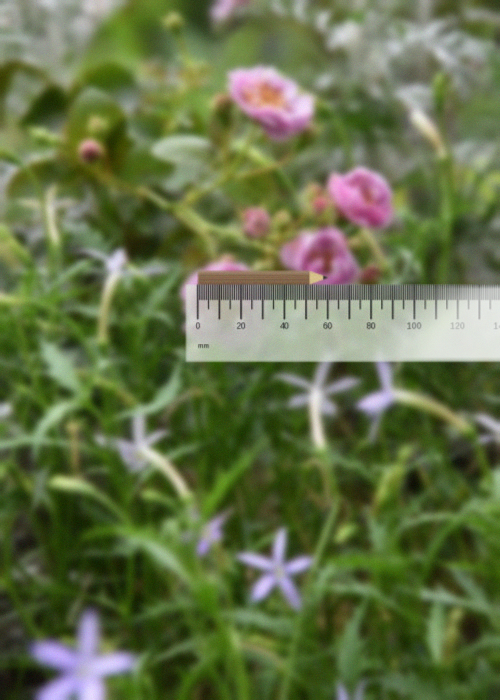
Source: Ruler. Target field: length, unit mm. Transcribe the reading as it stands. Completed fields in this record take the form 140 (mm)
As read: 60 (mm)
